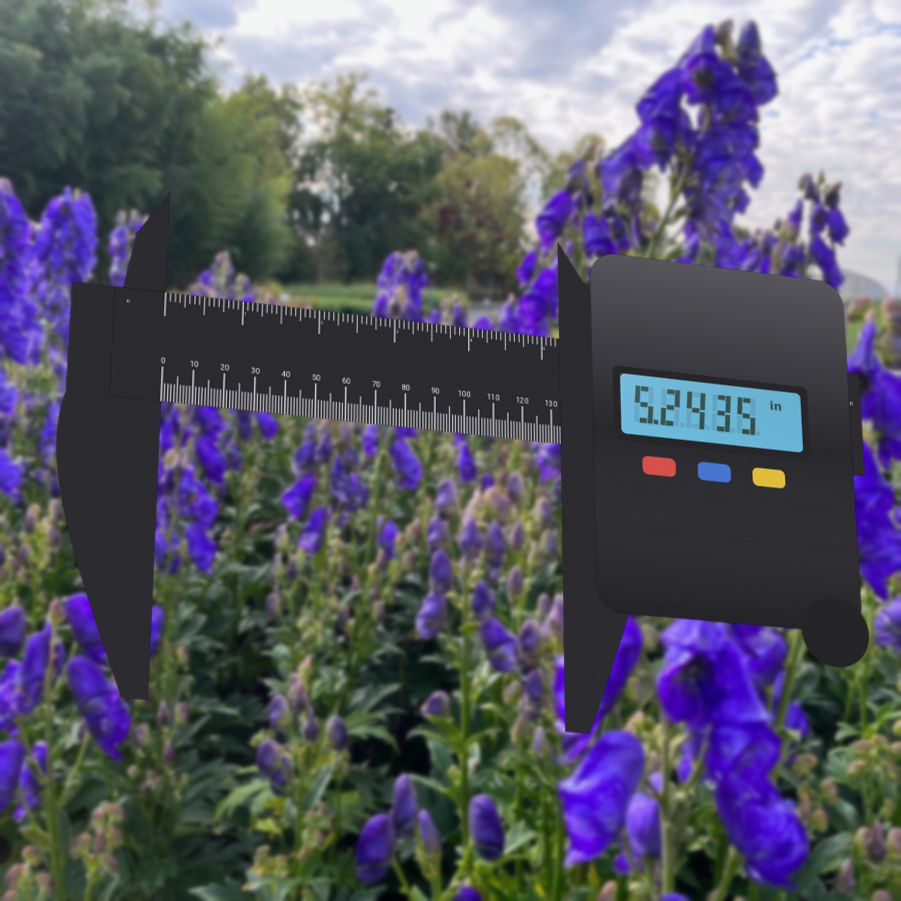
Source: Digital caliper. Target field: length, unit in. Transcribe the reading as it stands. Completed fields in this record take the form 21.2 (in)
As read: 5.2435 (in)
